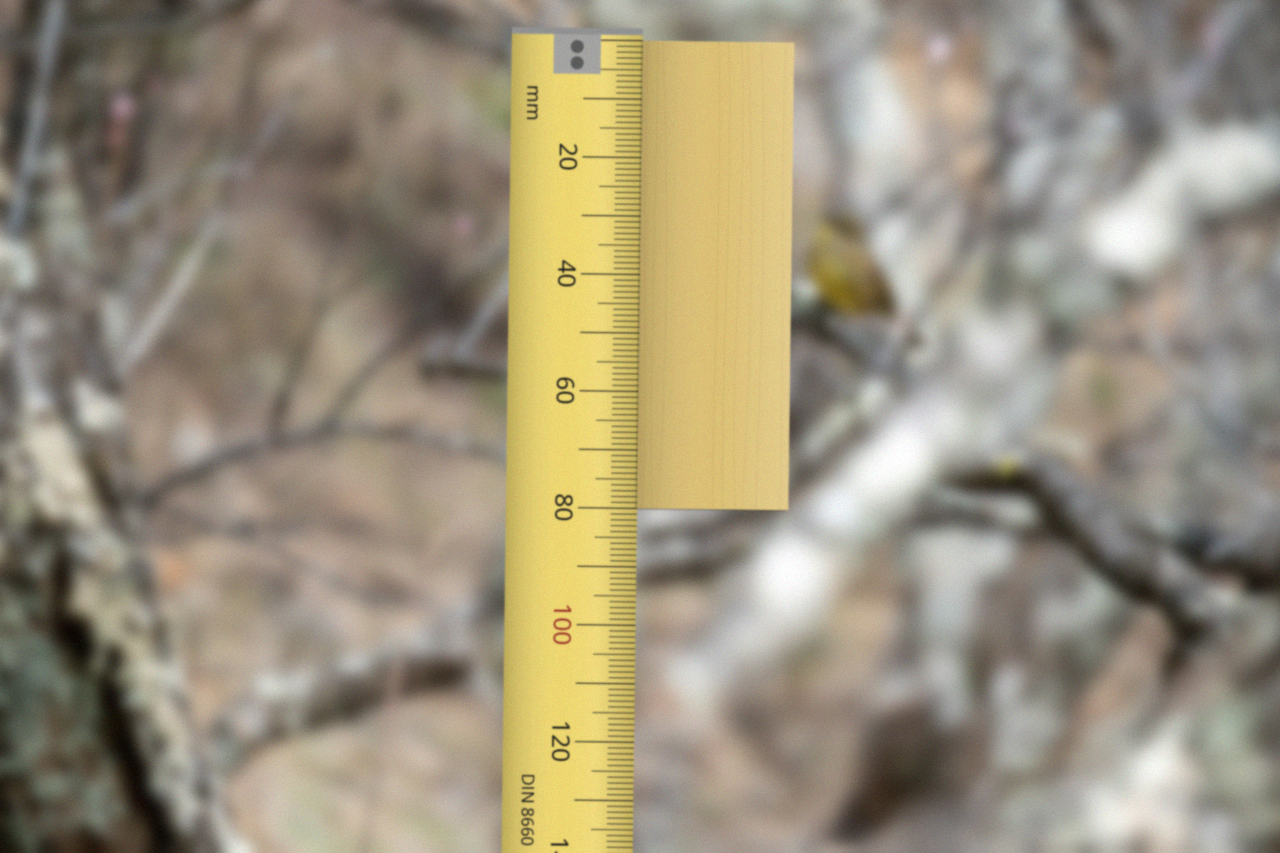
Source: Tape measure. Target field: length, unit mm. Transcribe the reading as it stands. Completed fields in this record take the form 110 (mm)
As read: 80 (mm)
